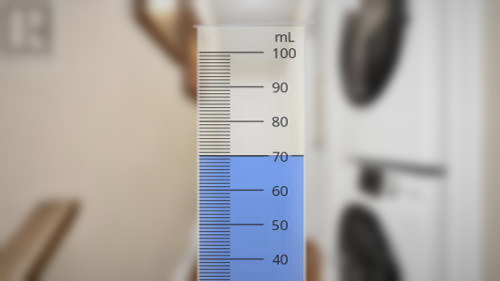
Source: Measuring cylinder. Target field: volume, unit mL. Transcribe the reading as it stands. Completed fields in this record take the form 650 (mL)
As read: 70 (mL)
